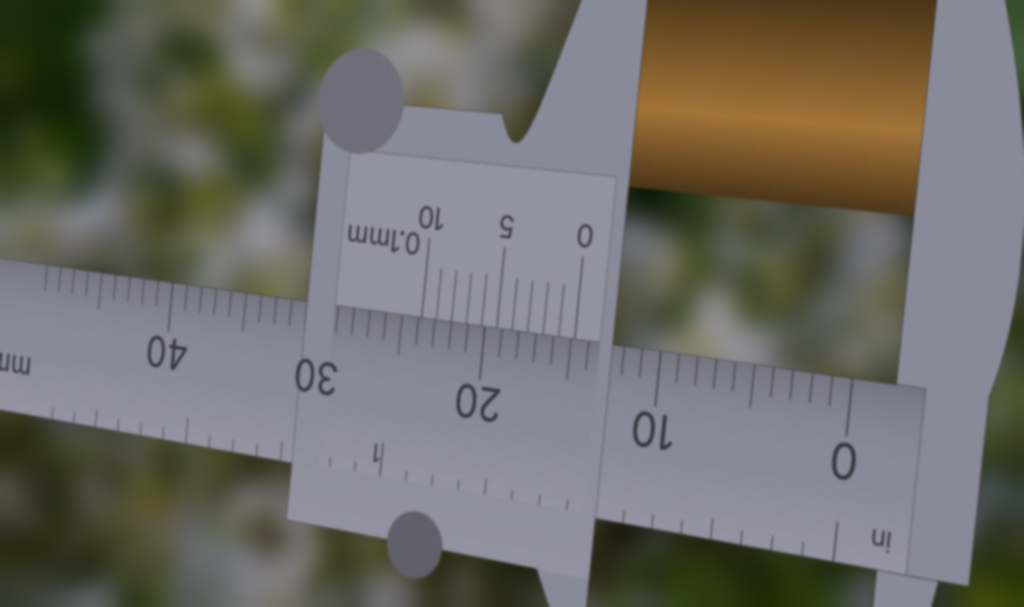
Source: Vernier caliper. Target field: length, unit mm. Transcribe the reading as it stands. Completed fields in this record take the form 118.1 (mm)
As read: 14.8 (mm)
